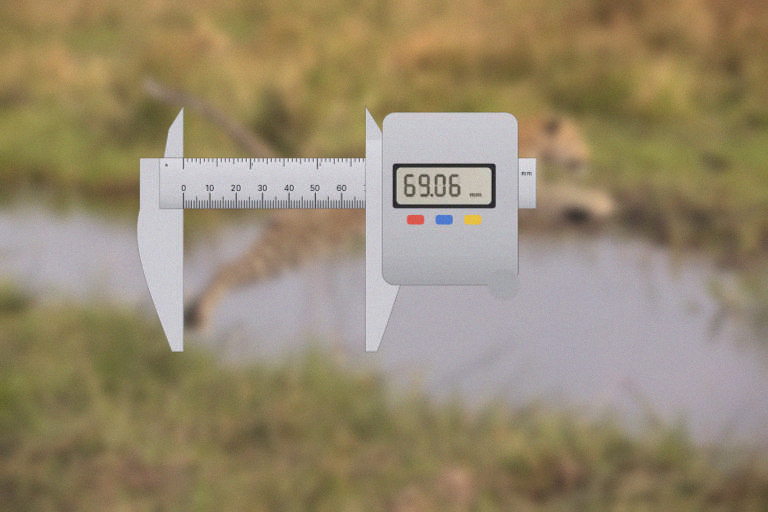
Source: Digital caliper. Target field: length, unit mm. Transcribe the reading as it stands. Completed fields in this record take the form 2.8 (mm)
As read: 69.06 (mm)
